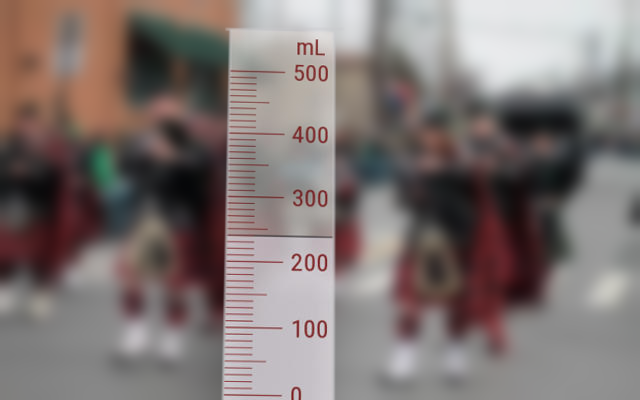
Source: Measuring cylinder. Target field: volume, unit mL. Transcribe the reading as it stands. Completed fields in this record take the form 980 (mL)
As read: 240 (mL)
